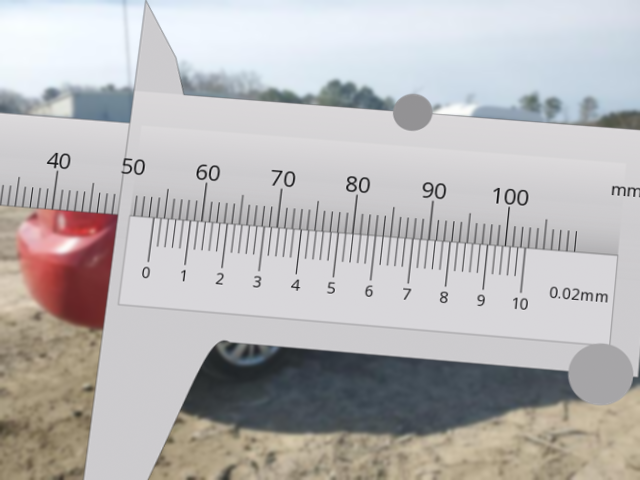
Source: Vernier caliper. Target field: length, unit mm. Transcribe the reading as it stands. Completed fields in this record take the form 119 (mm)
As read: 53.6 (mm)
